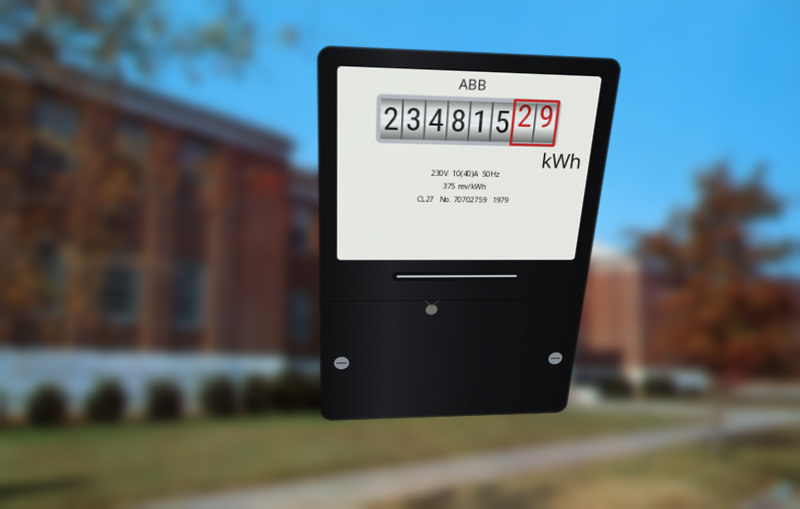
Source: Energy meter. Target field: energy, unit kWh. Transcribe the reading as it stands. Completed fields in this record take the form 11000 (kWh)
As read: 234815.29 (kWh)
